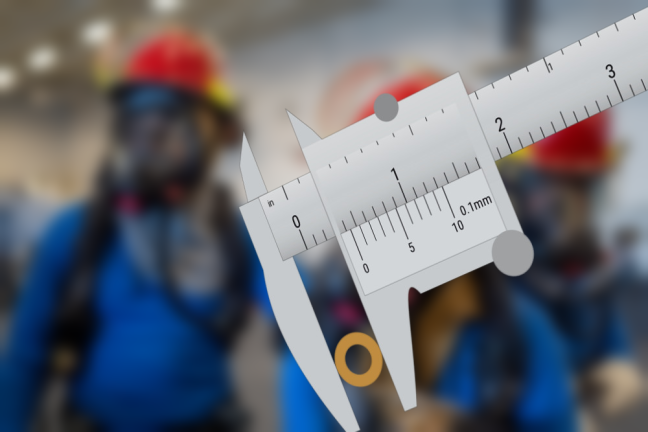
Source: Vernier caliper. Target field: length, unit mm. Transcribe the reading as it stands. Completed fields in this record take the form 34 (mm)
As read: 4.4 (mm)
